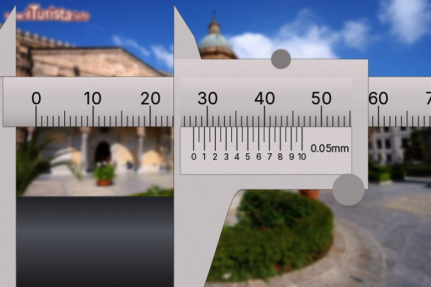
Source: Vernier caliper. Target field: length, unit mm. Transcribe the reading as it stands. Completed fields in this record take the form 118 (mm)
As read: 27.6 (mm)
